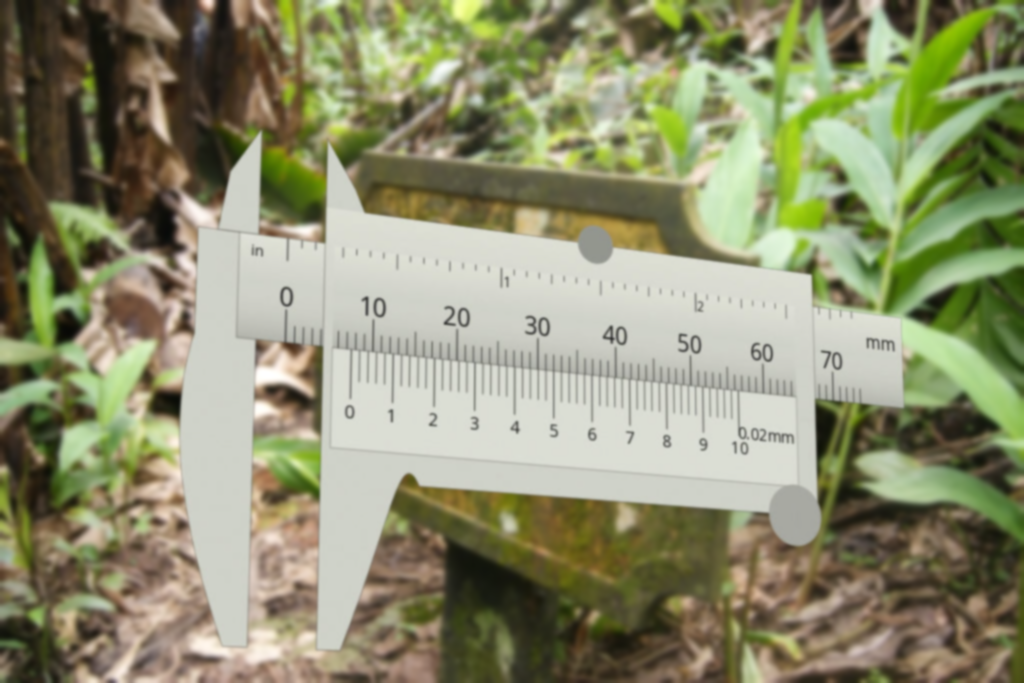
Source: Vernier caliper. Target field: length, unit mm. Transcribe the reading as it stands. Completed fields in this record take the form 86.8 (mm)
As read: 7.5 (mm)
